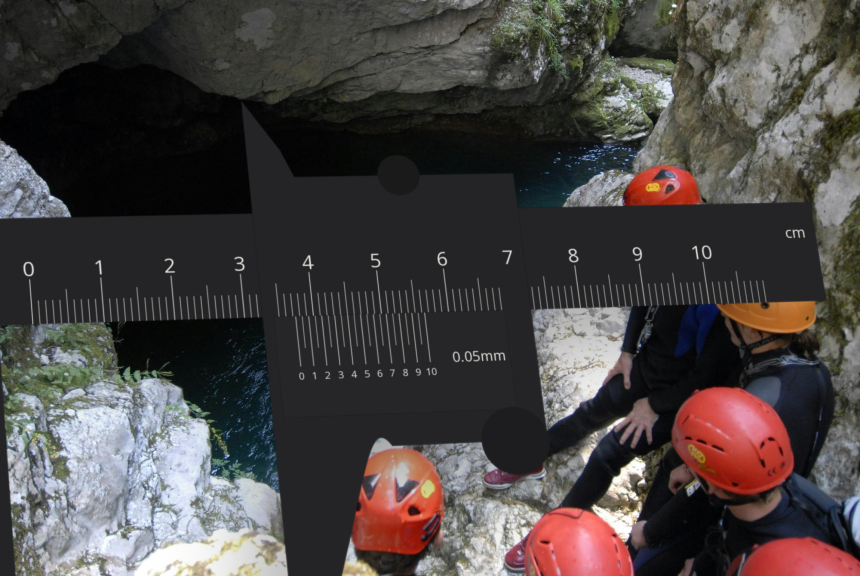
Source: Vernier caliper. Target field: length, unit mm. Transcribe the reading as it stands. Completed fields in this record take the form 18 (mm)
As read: 37.4 (mm)
